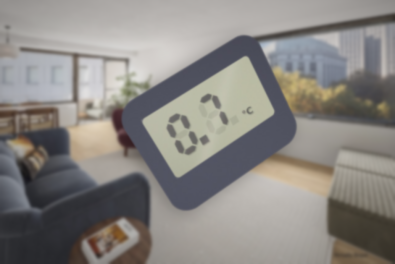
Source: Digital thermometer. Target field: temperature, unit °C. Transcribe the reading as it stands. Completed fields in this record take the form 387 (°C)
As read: 0.7 (°C)
